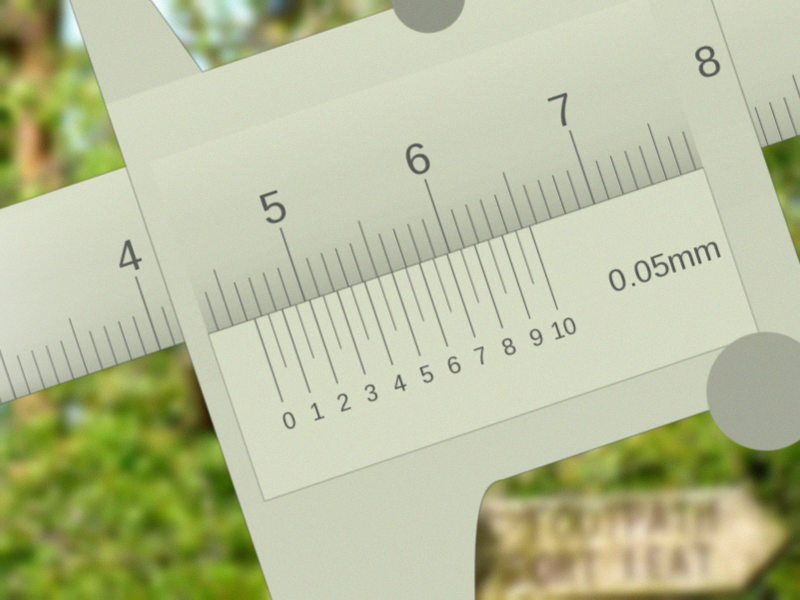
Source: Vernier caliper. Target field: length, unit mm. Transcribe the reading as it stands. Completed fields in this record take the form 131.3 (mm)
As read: 46.5 (mm)
